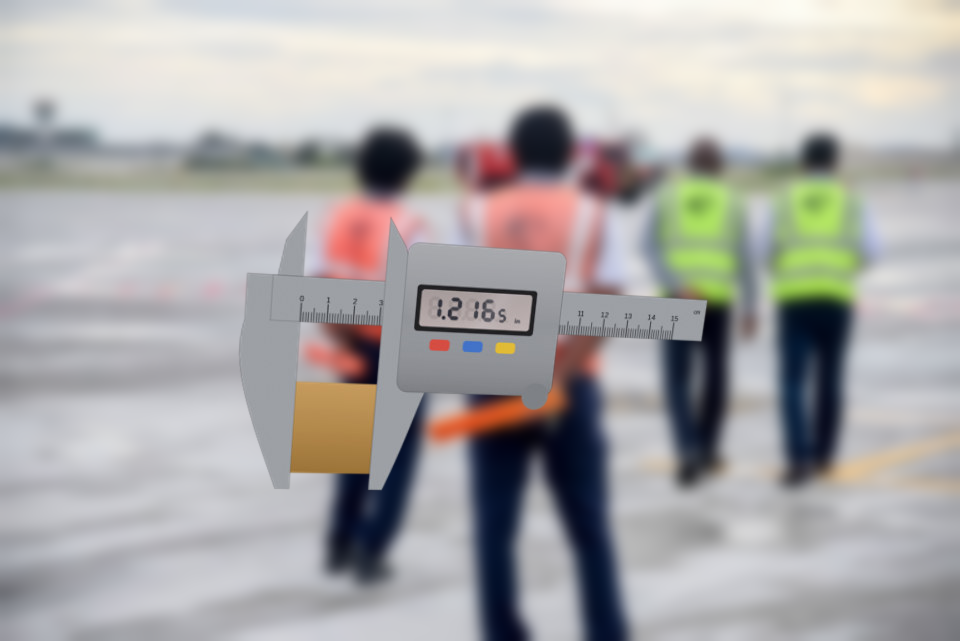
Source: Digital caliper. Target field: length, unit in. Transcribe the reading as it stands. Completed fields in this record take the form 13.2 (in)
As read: 1.2165 (in)
